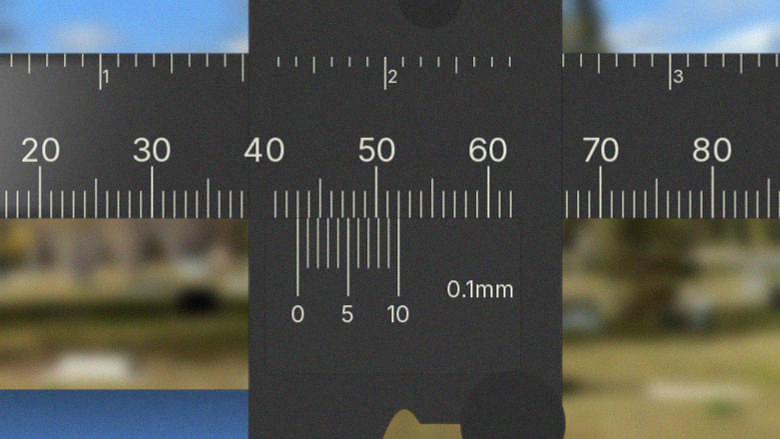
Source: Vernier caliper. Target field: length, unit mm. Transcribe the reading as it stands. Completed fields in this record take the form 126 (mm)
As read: 43.0 (mm)
